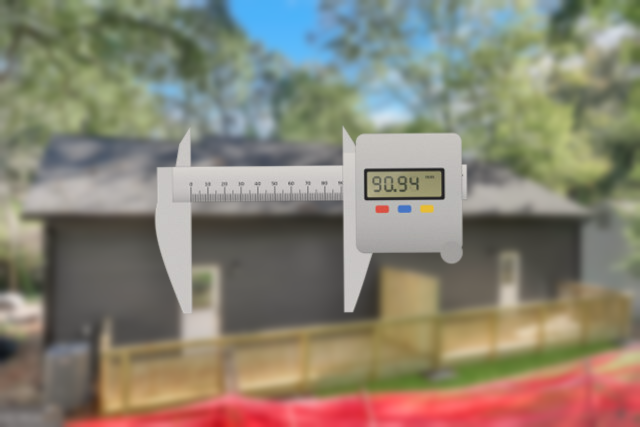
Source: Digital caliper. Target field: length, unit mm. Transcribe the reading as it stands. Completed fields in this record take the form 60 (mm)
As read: 90.94 (mm)
